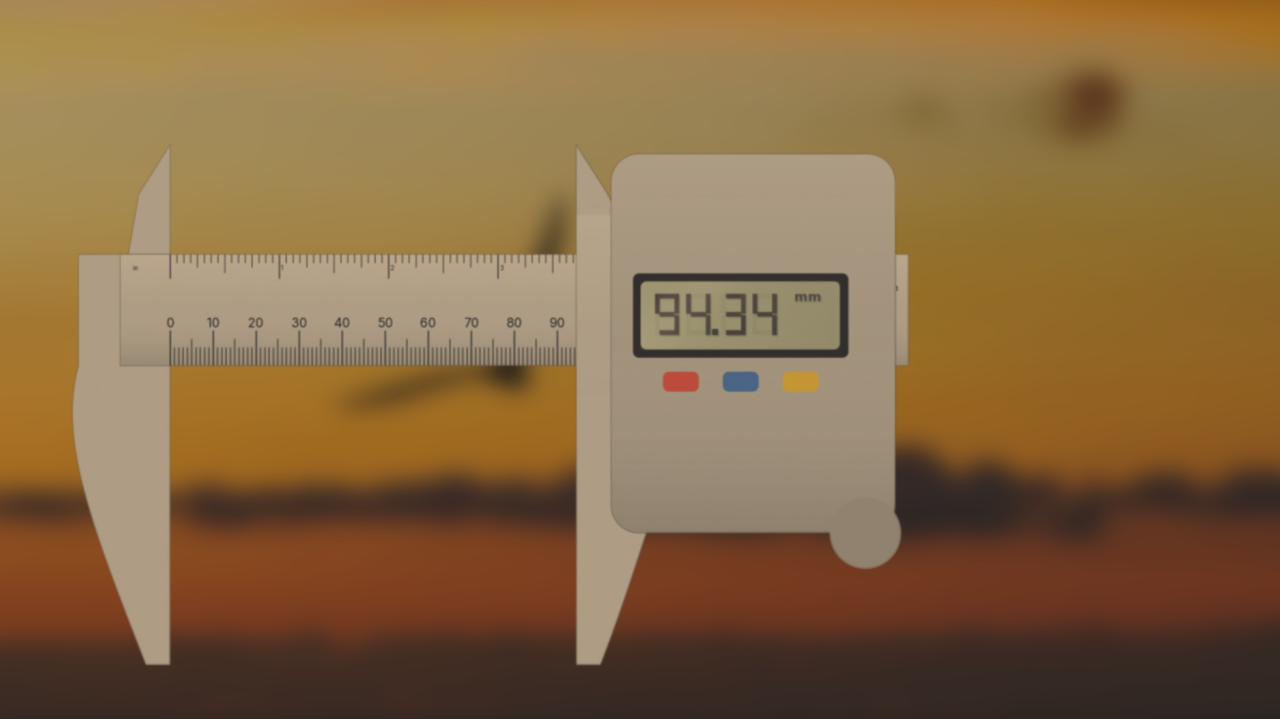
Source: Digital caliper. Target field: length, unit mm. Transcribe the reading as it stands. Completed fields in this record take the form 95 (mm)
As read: 94.34 (mm)
